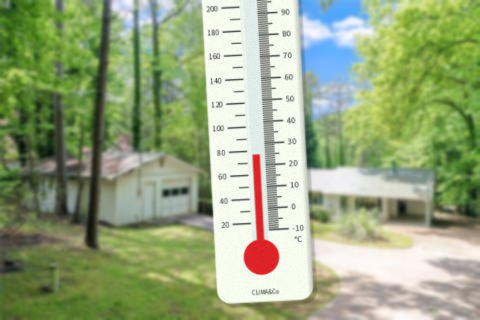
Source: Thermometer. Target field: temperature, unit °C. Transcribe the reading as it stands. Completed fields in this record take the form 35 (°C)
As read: 25 (°C)
